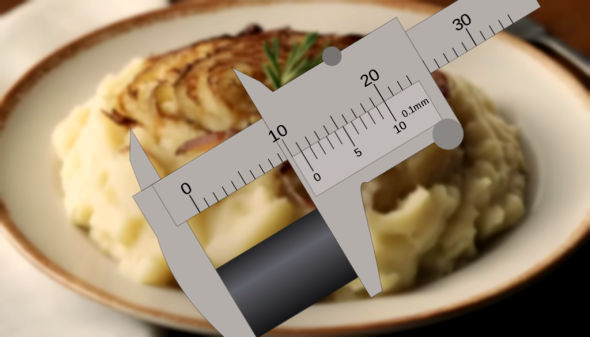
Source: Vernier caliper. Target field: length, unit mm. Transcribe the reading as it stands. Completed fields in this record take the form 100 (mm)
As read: 11.0 (mm)
